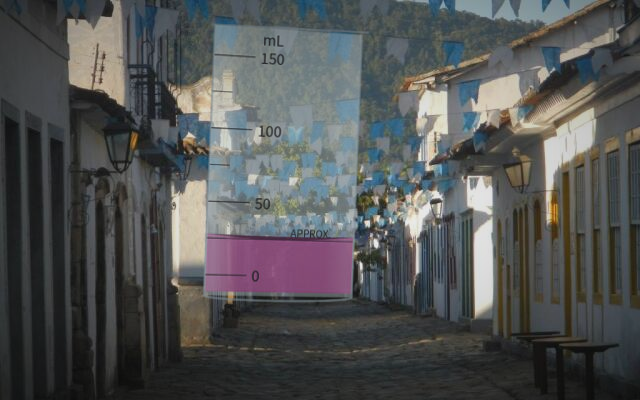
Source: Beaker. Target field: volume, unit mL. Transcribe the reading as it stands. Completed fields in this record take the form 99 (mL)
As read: 25 (mL)
